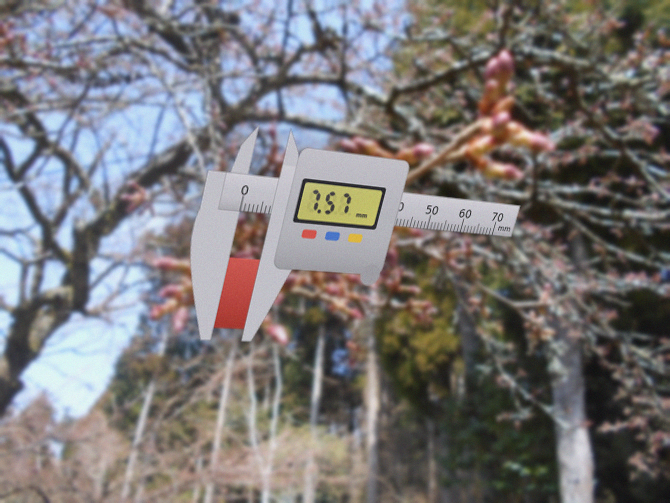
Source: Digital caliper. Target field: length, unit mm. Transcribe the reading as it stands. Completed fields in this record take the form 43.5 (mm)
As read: 7.57 (mm)
